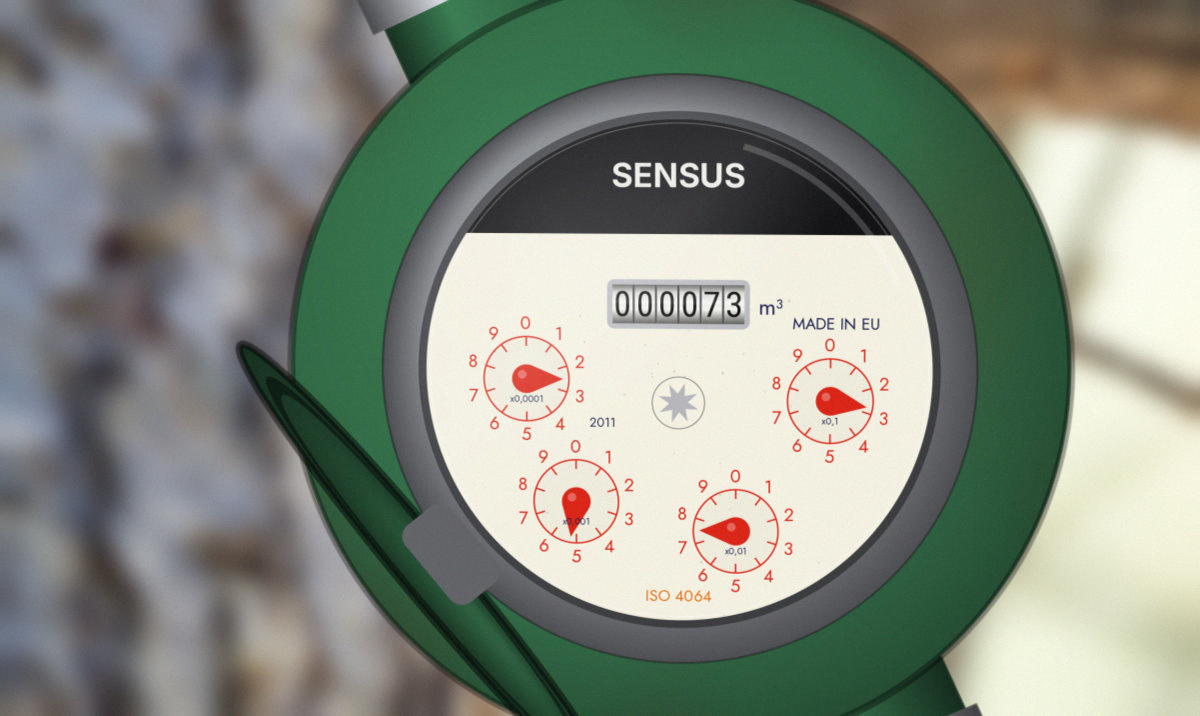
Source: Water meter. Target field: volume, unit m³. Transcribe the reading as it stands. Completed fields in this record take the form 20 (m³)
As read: 73.2752 (m³)
